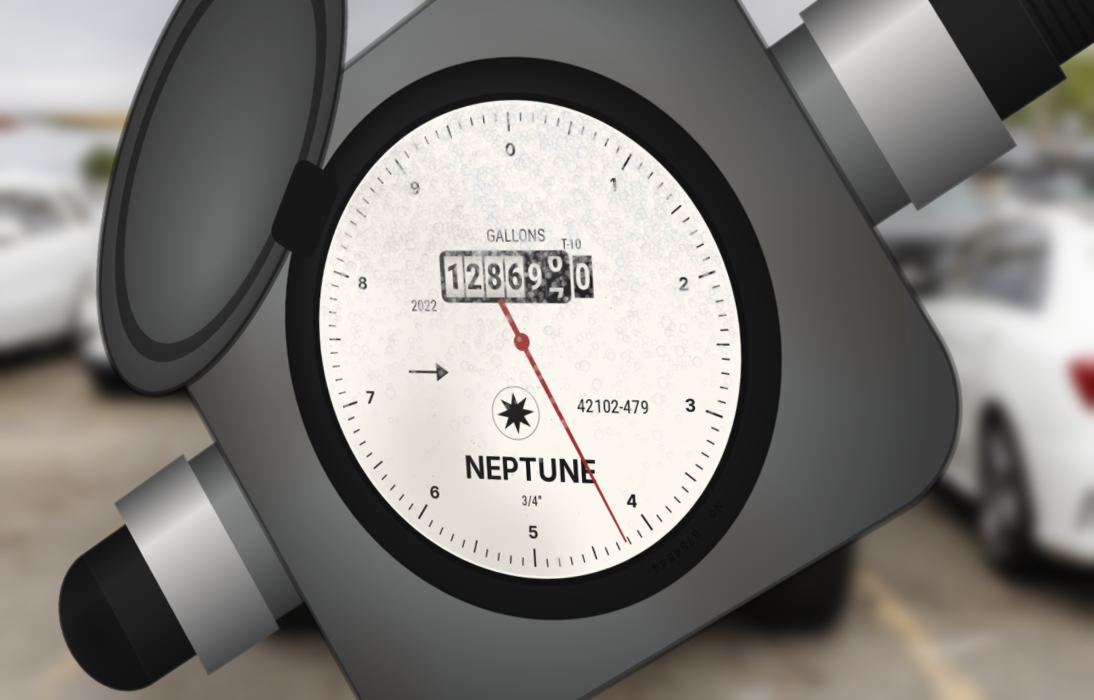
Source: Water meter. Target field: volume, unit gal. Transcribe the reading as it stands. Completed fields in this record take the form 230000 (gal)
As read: 1286964.2 (gal)
